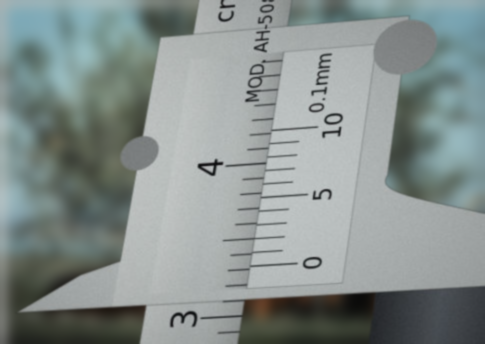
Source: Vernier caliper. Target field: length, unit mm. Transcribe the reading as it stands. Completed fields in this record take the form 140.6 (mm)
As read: 33.2 (mm)
